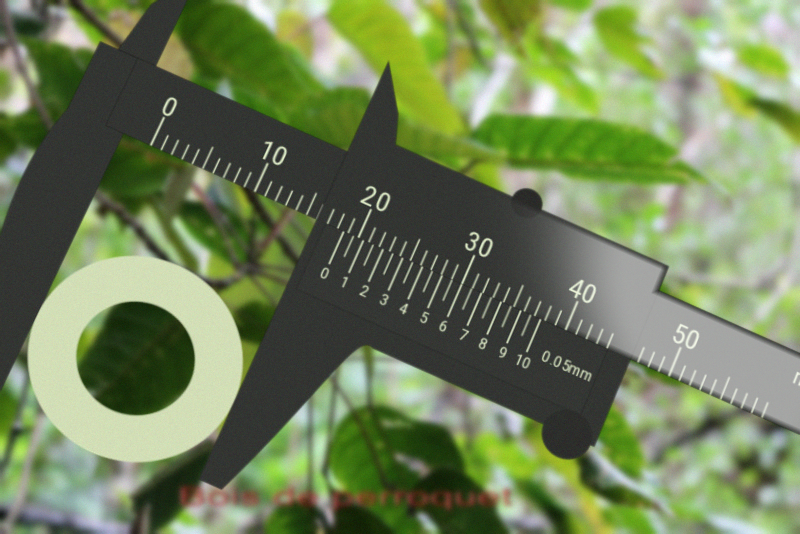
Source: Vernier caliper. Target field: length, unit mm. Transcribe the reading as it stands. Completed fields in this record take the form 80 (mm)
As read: 18.6 (mm)
